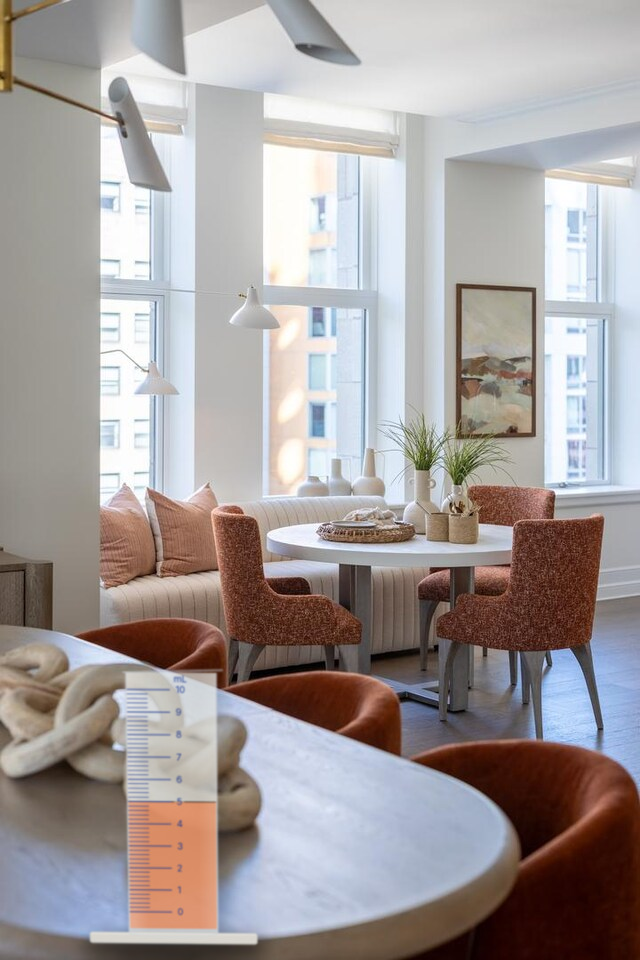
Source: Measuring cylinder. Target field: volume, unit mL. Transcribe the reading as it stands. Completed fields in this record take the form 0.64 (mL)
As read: 5 (mL)
